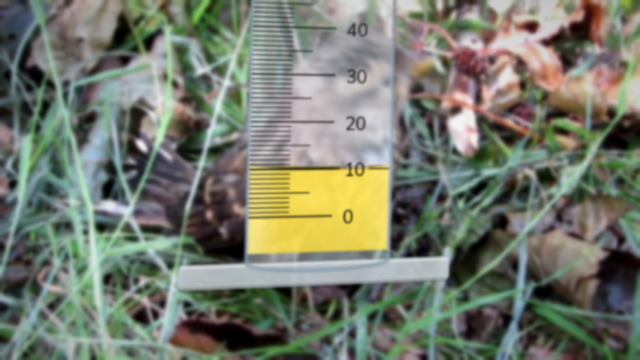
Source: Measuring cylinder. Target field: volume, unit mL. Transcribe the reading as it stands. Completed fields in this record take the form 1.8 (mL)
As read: 10 (mL)
